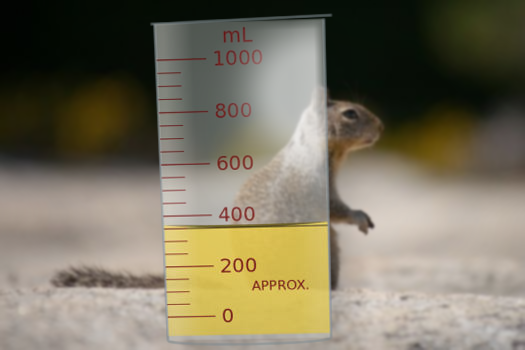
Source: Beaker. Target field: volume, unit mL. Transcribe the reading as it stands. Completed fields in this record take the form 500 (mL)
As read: 350 (mL)
